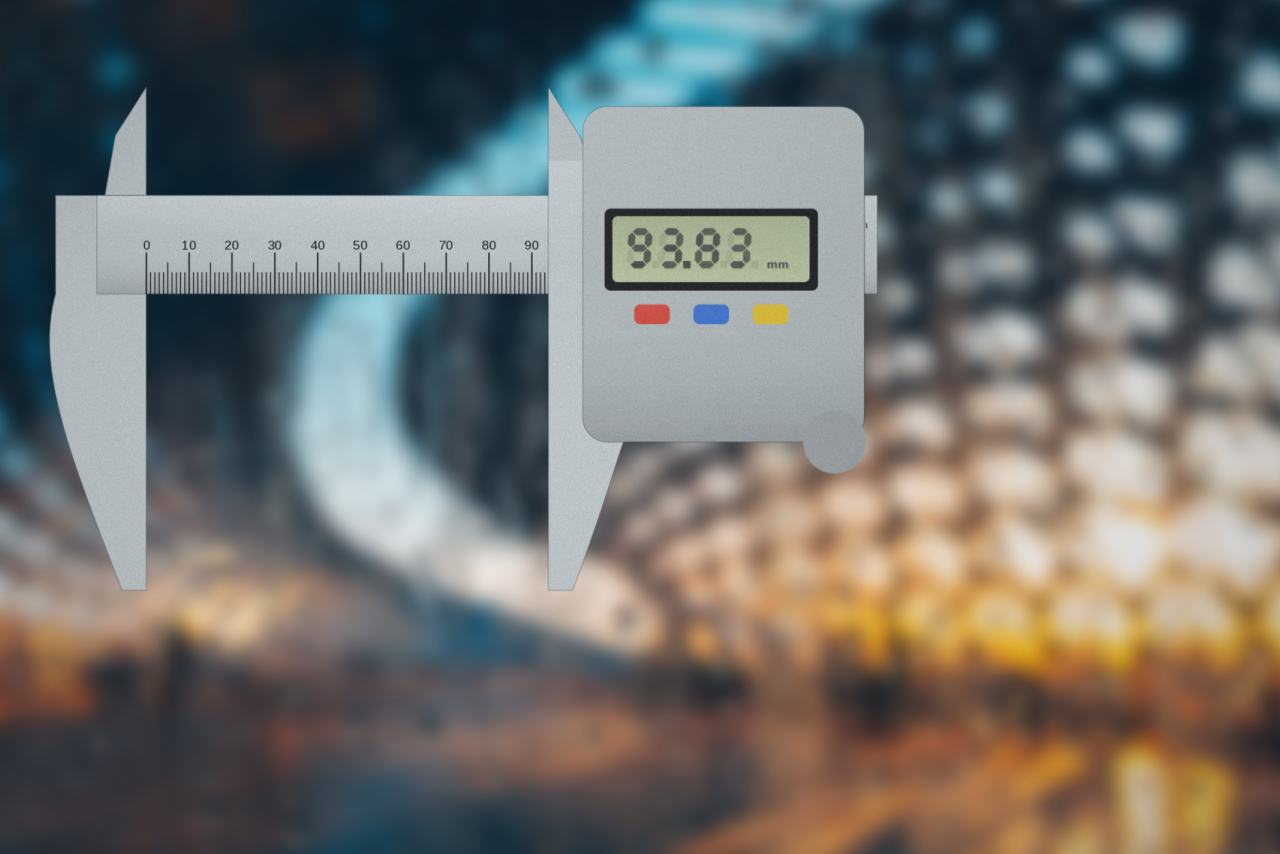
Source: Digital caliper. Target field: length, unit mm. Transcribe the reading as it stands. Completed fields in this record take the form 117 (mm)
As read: 93.83 (mm)
